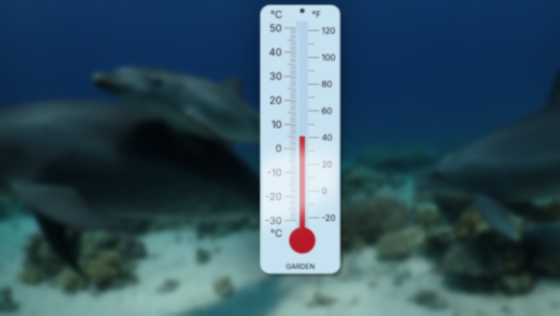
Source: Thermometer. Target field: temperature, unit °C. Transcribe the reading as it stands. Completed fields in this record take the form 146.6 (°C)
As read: 5 (°C)
